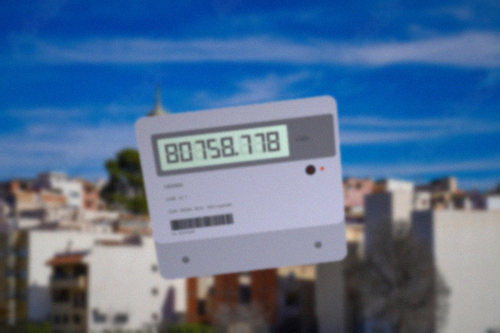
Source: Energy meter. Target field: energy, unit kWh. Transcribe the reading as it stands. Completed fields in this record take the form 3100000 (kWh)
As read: 80758.778 (kWh)
